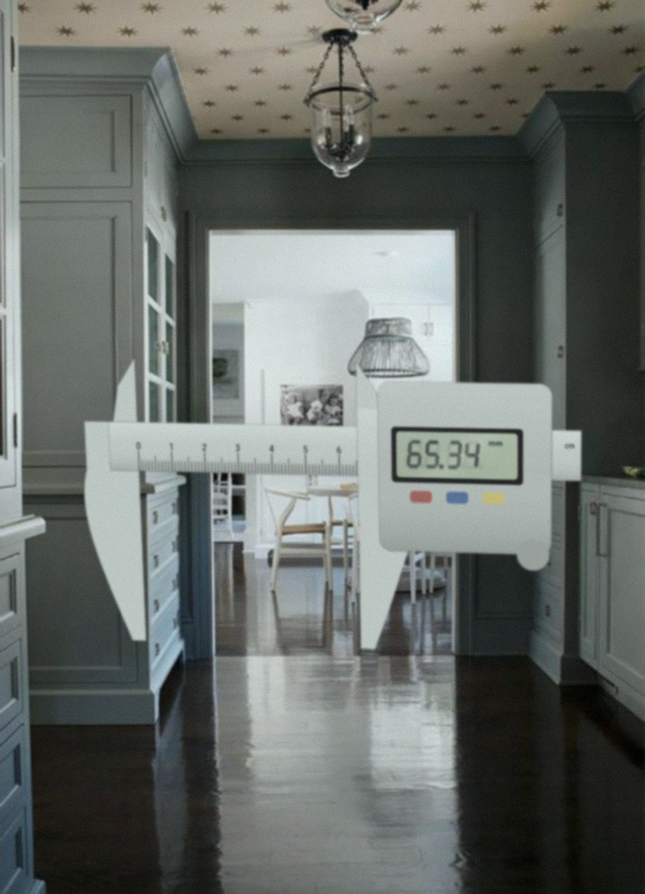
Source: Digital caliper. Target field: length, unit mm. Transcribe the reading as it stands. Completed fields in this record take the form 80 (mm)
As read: 65.34 (mm)
